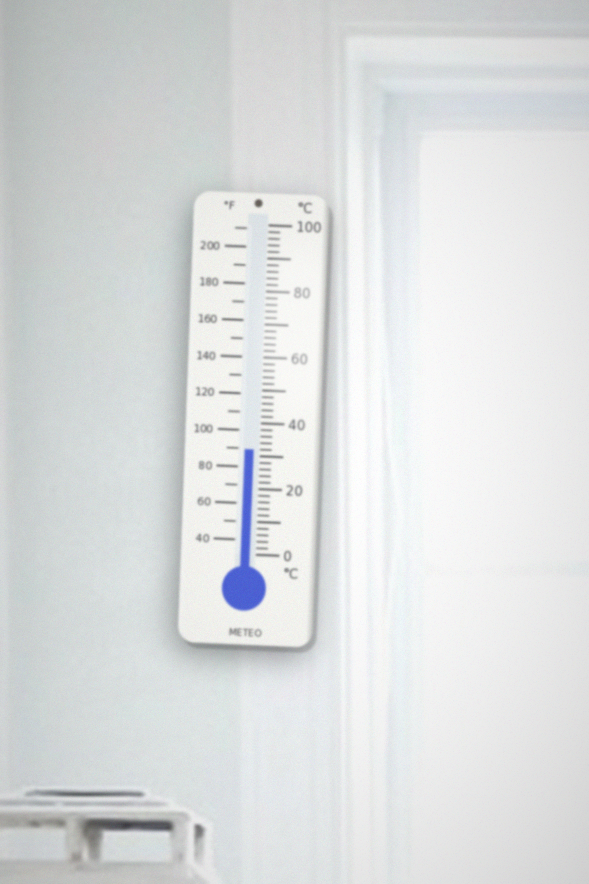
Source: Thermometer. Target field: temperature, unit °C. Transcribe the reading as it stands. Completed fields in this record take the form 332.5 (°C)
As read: 32 (°C)
